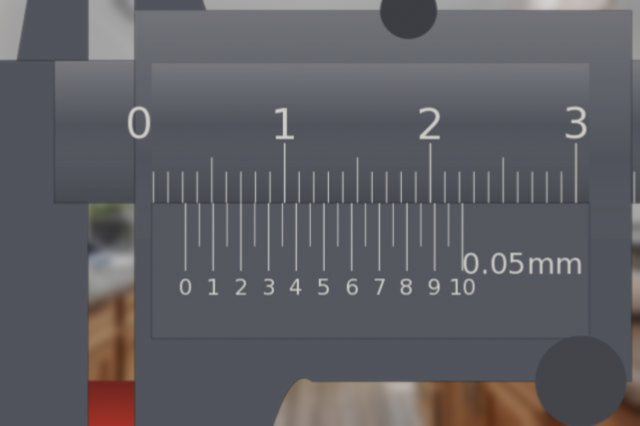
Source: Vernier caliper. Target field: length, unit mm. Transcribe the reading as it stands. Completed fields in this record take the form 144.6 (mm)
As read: 3.2 (mm)
